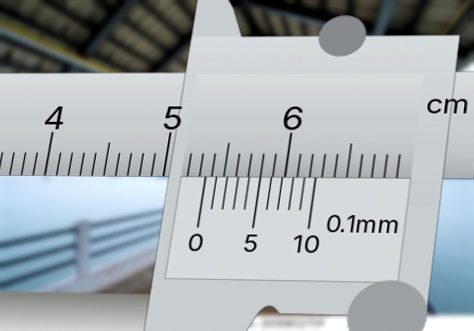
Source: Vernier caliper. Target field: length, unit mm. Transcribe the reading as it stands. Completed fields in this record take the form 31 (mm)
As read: 53.5 (mm)
